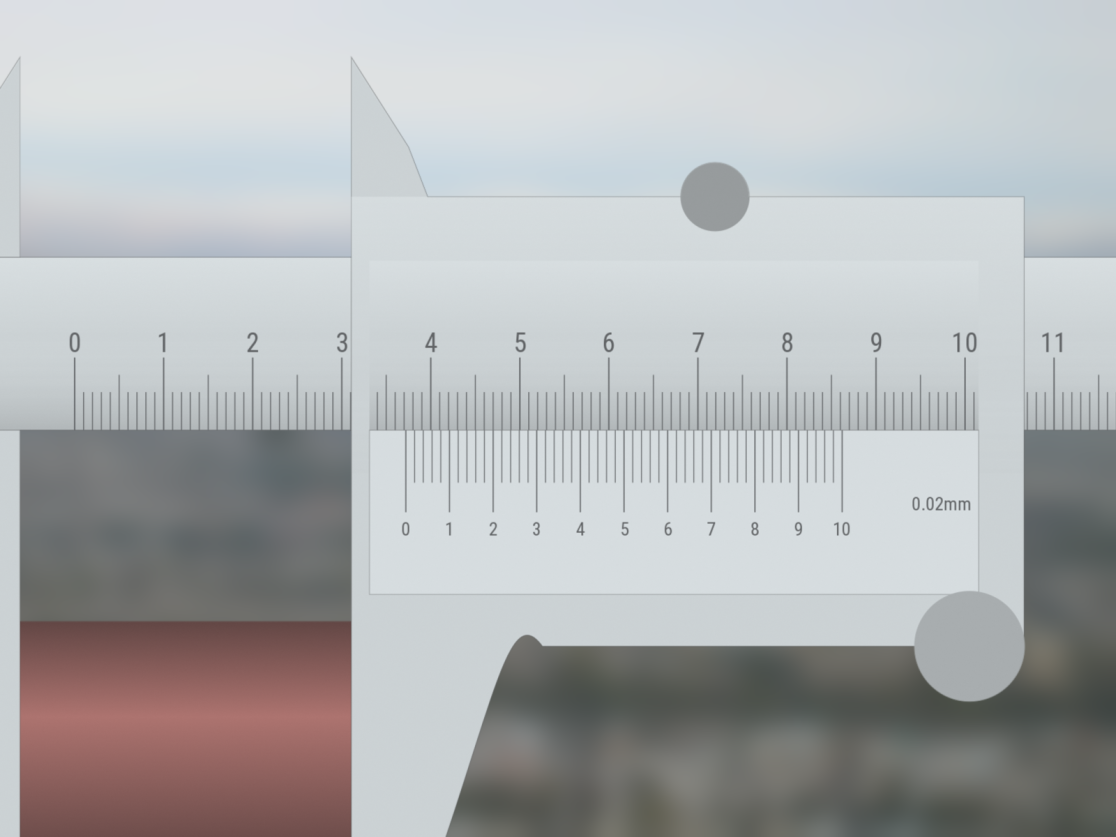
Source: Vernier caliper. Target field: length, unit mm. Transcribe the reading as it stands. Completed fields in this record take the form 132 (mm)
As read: 37.2 (mm)
